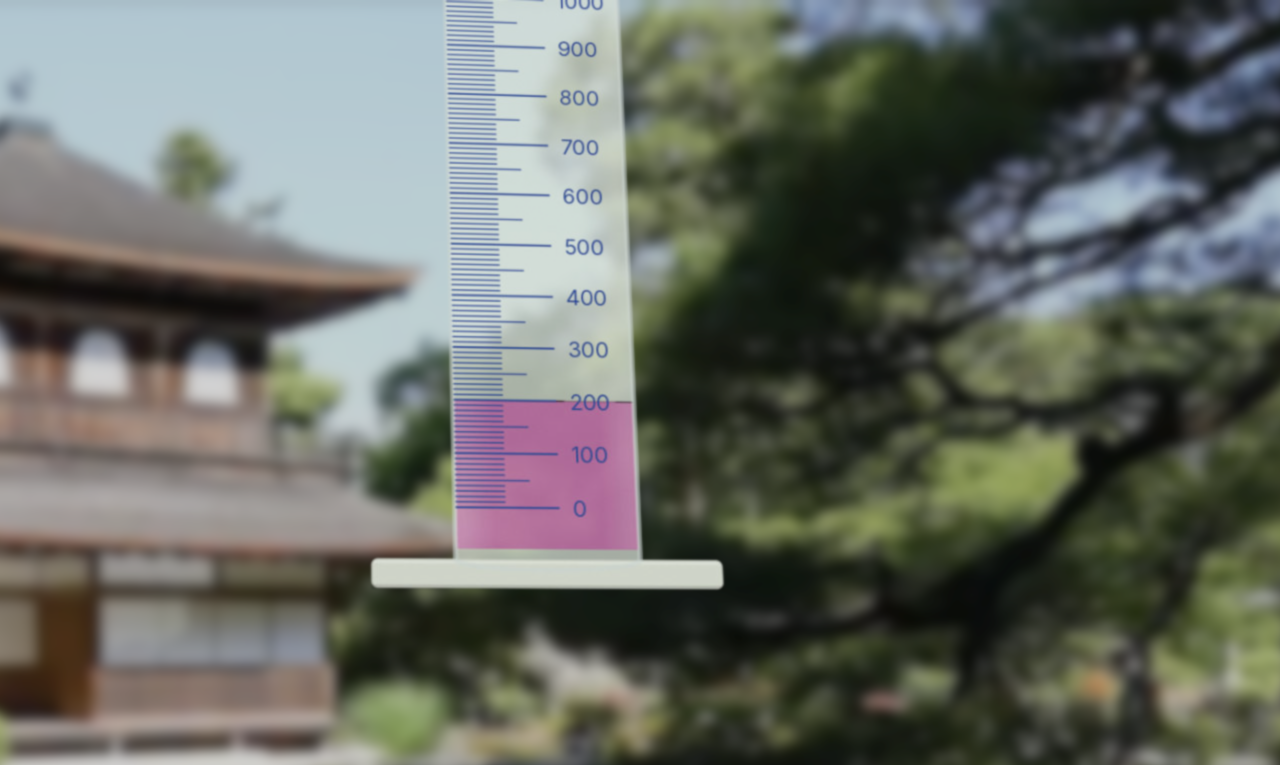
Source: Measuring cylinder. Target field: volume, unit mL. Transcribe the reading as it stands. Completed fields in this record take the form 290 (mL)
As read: 200 (mL)
